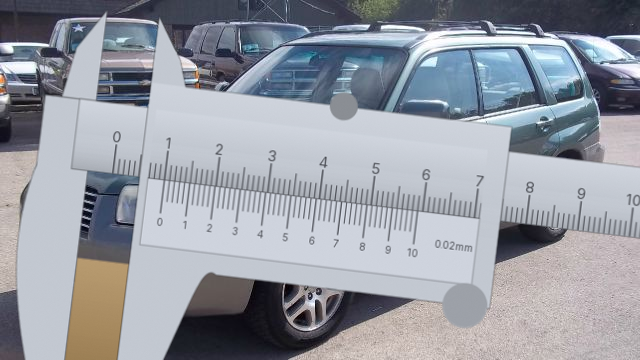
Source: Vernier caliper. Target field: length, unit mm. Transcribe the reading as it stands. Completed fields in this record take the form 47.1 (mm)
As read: 10.0 (mm)
